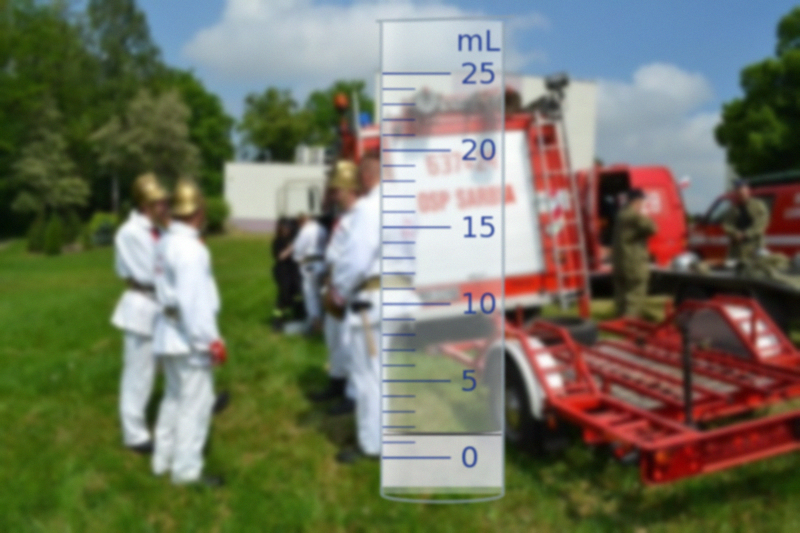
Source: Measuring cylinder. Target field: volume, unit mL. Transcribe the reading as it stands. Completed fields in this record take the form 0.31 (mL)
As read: 1.5 (mL)
